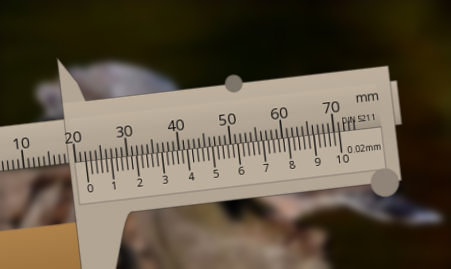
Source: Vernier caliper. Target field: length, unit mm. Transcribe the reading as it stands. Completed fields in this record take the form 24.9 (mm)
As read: 22.0 (mm)
